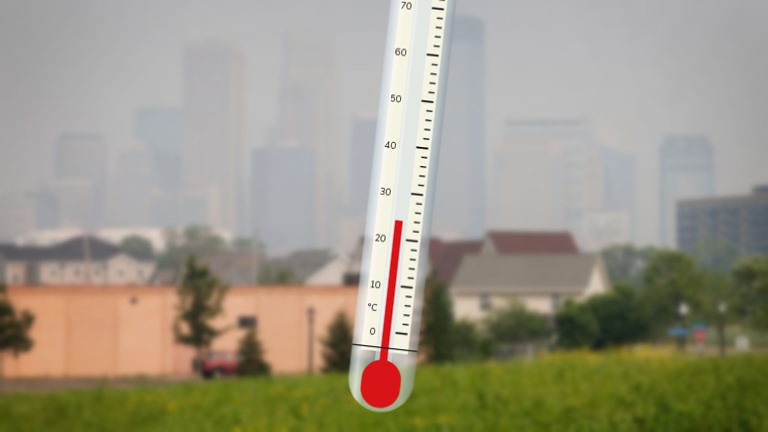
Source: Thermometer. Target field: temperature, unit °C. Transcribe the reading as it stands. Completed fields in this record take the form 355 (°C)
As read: 24 (°C)
